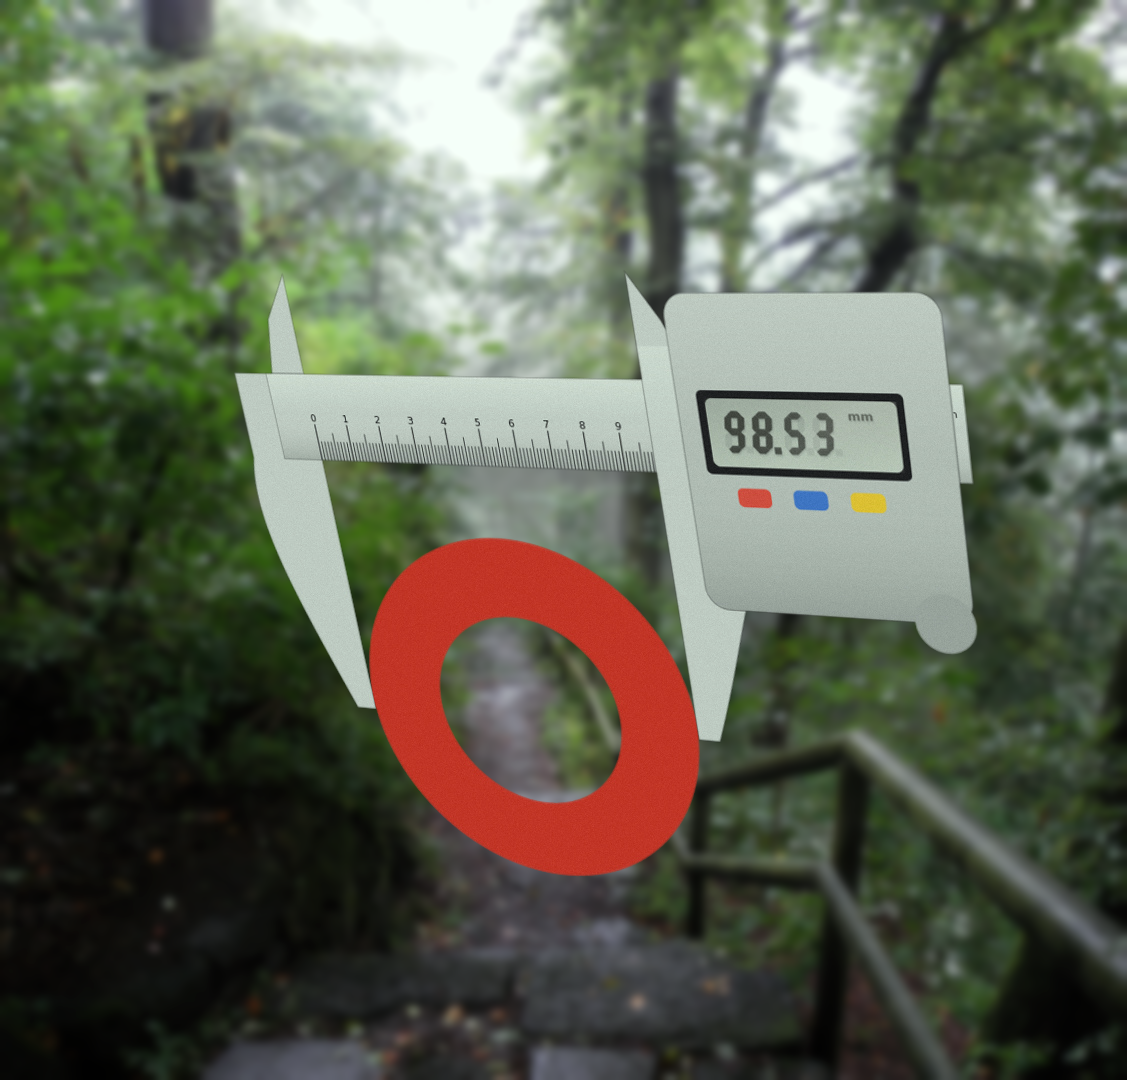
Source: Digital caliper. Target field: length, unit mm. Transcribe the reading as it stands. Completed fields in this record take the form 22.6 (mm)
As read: 98.53 (mm)
